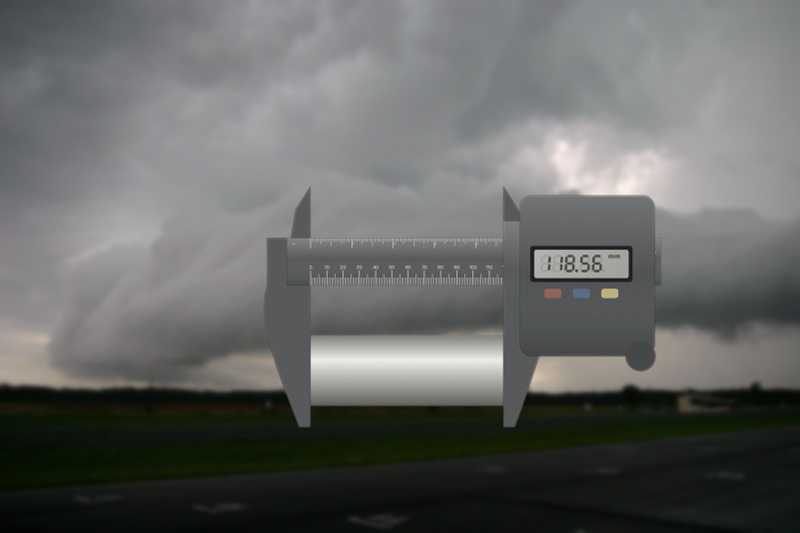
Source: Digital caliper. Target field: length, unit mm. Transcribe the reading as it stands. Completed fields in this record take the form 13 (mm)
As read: 118.56 (mm)
